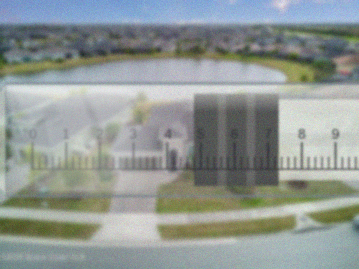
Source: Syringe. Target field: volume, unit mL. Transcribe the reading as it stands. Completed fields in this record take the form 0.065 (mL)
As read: 4.8 (mL)
